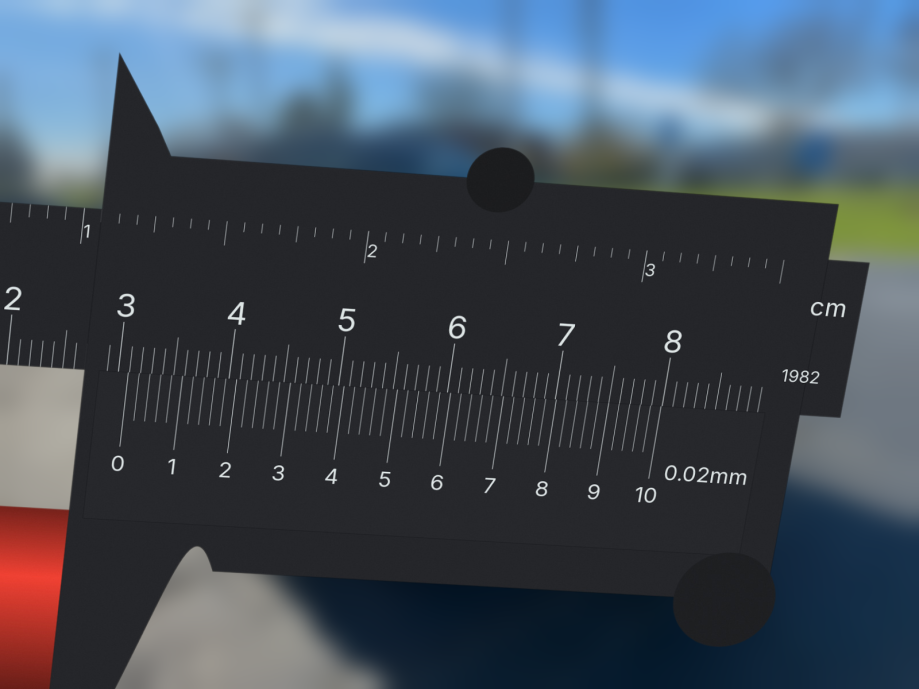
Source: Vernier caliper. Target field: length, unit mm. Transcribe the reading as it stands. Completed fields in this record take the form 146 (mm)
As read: 30.9 (mm)
